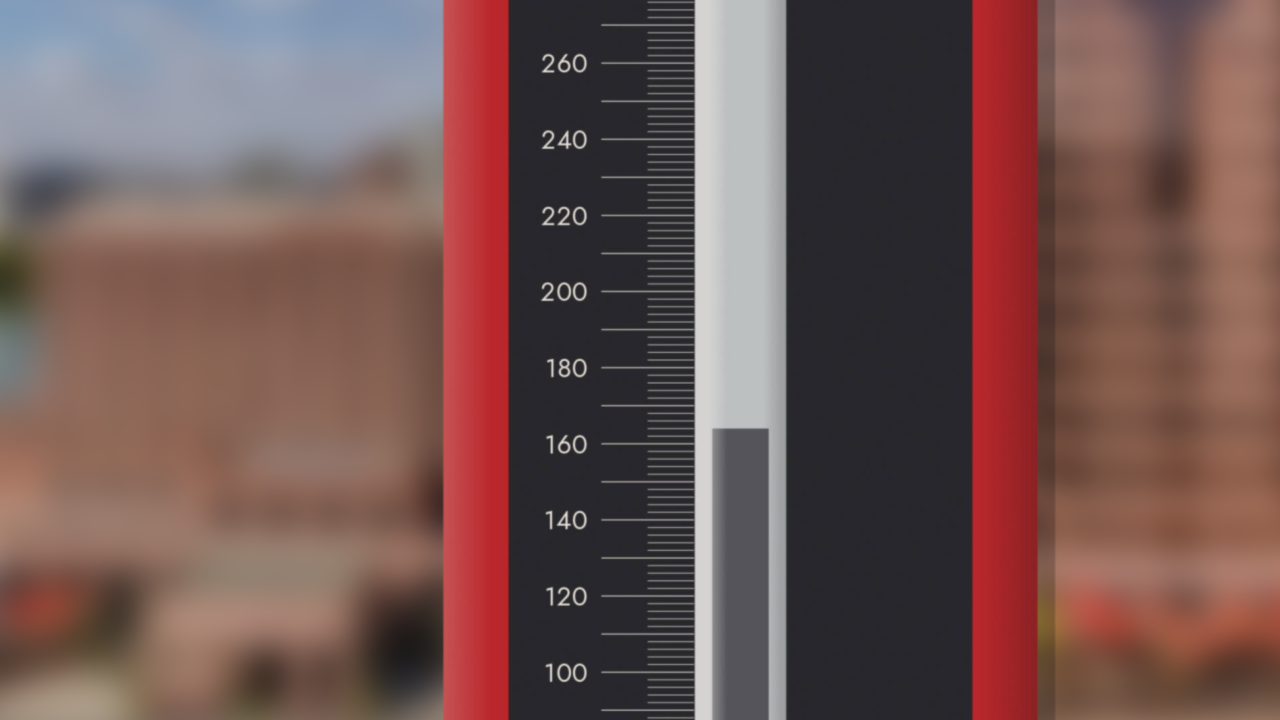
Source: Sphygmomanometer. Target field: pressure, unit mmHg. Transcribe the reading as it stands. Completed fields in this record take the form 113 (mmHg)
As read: 164 (mmHg)
